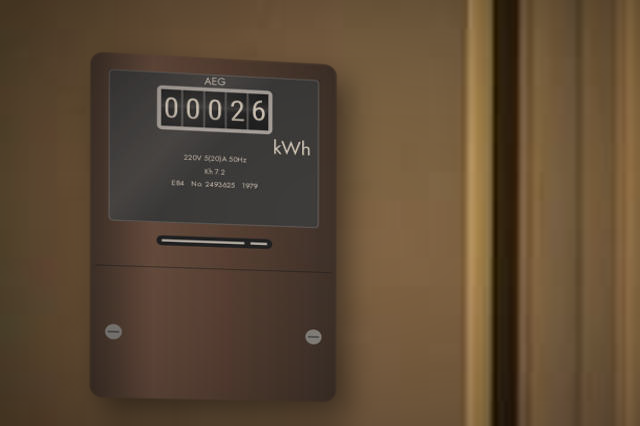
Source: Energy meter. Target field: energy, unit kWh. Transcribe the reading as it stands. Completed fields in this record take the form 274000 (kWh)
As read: 26 (kWh)
